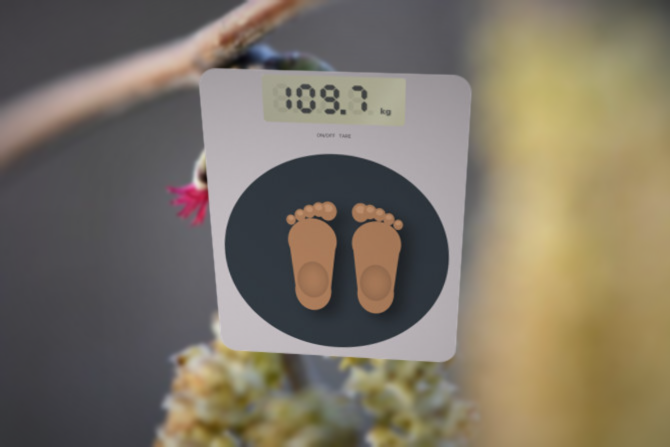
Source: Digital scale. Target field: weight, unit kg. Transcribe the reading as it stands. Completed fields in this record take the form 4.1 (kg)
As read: 109.7 (kg)
